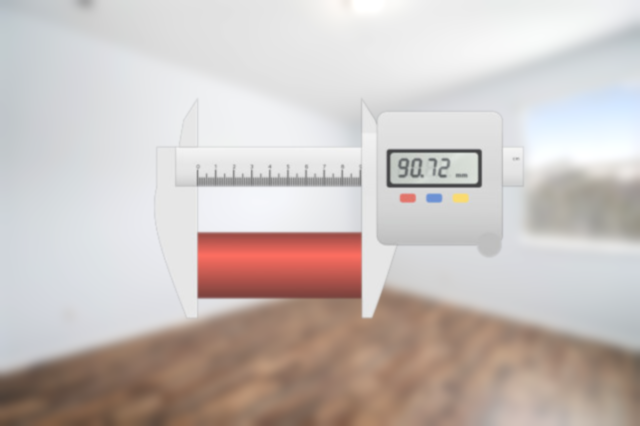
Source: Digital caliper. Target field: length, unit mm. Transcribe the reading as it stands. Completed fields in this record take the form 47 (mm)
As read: 90.72 (mm)
